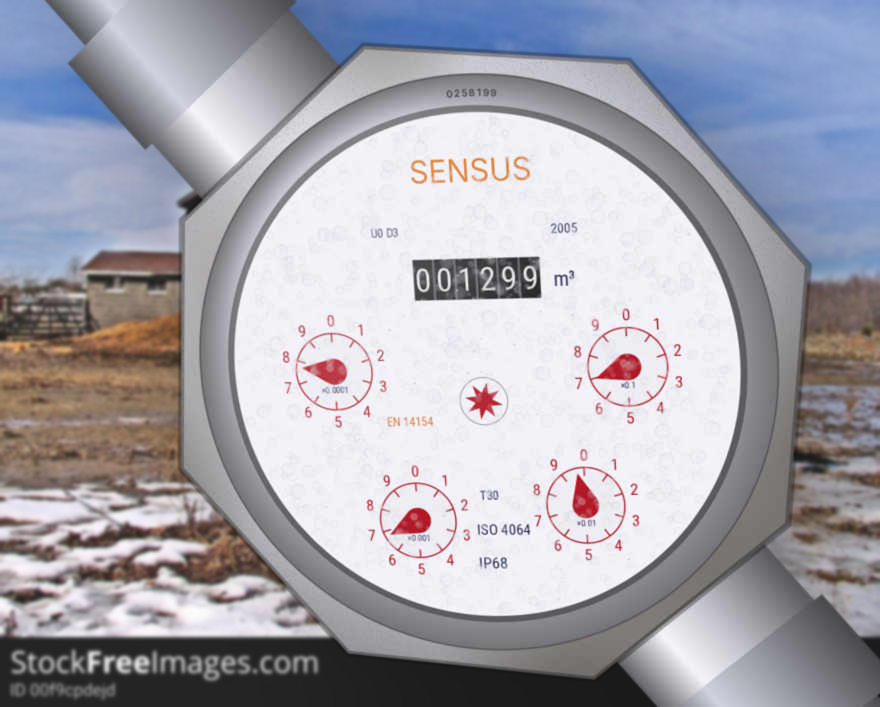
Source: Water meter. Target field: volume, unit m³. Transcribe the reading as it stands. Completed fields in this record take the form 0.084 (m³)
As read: 1299.6967 (m³)
